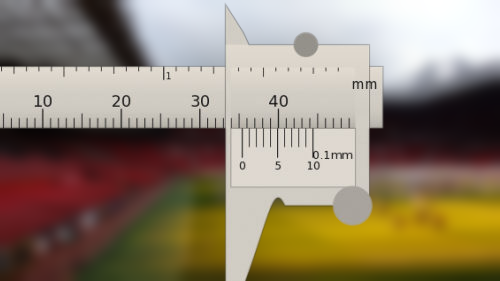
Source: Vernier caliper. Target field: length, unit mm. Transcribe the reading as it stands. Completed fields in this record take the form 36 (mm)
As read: 35.4 (mm)
